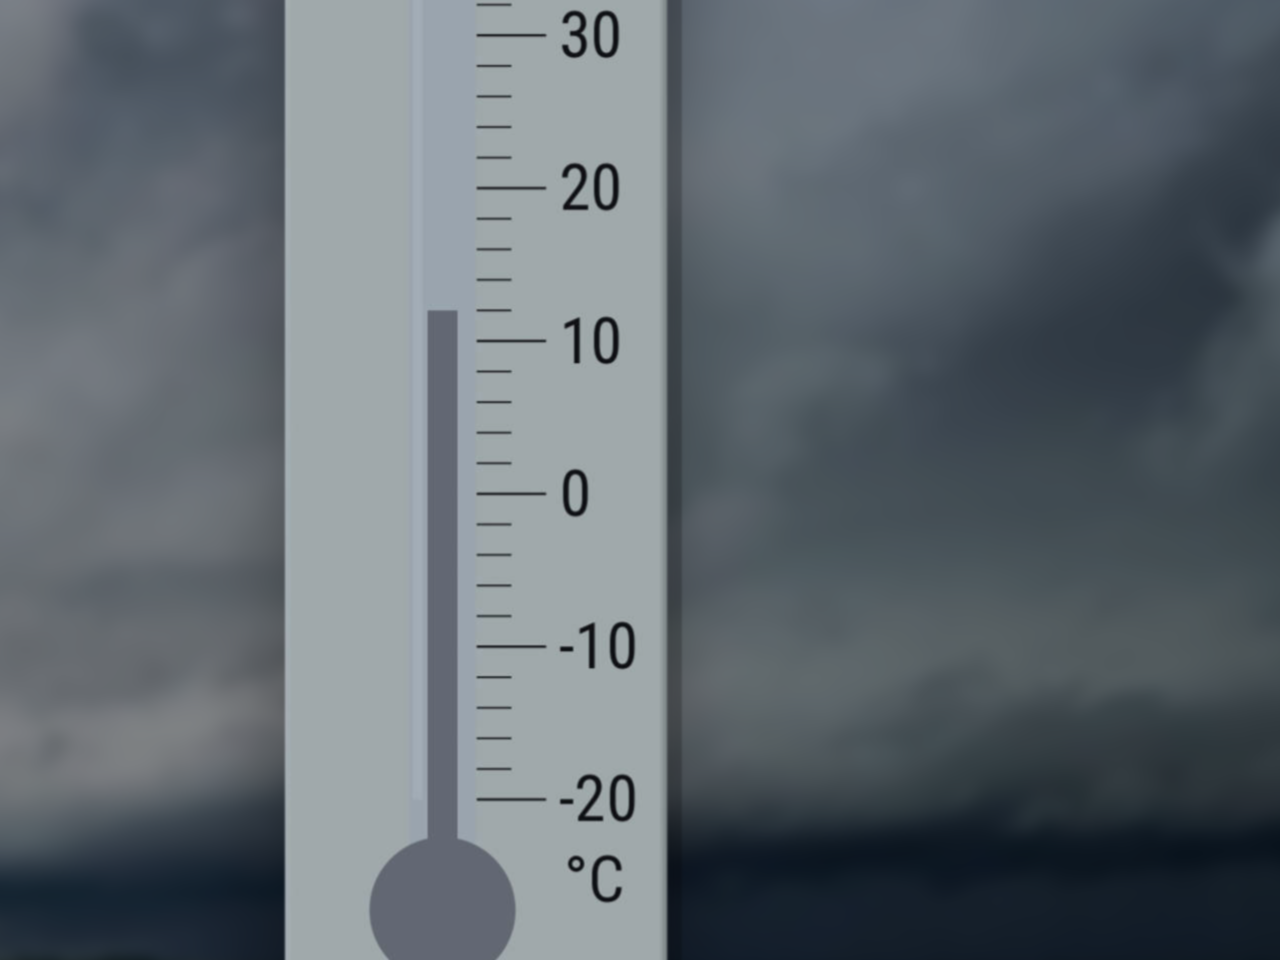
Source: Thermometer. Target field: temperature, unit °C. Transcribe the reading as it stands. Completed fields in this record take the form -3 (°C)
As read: 12 (°C)
